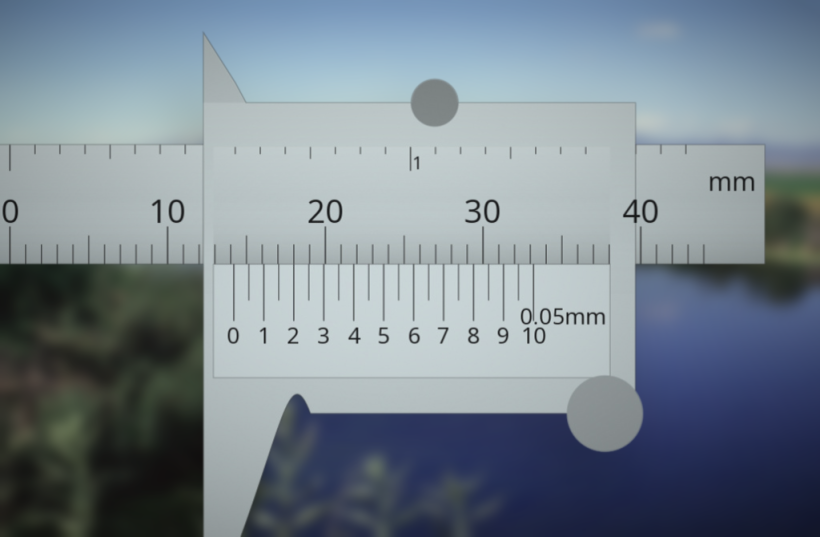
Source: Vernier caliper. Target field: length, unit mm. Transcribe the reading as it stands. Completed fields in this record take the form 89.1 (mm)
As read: 14.2 (mm)
